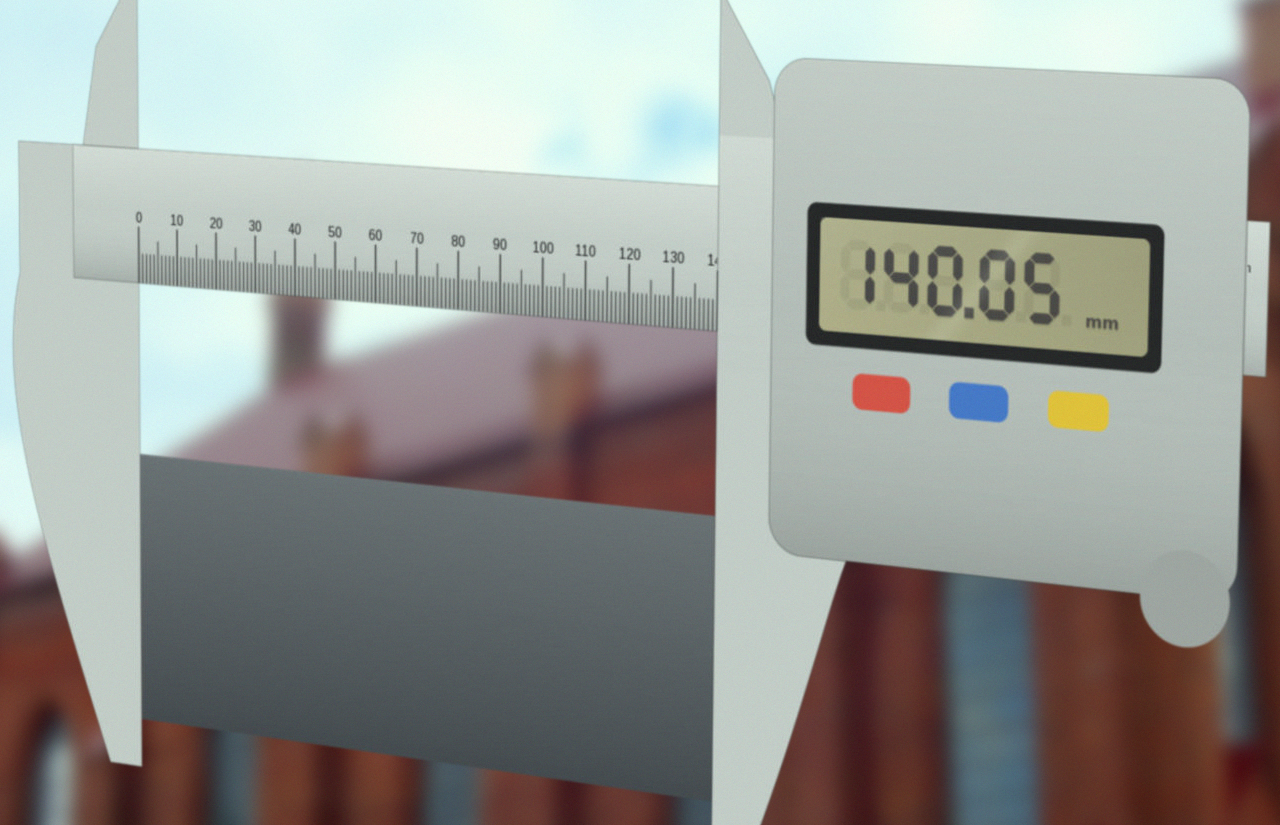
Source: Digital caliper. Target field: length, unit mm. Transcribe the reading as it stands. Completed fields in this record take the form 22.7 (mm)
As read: 140.05 (mm)
